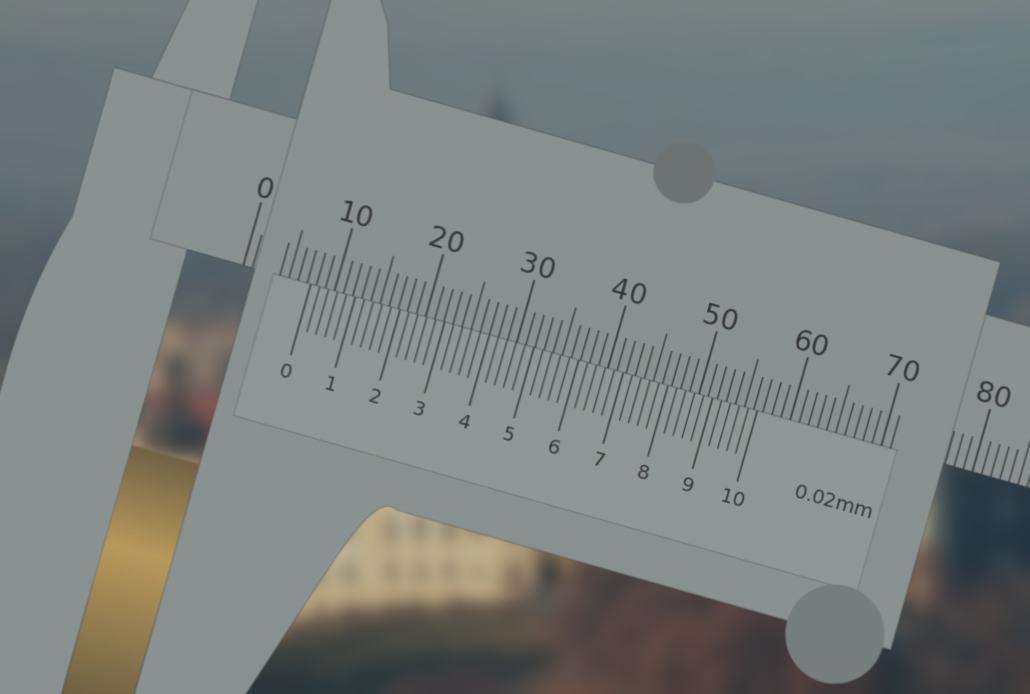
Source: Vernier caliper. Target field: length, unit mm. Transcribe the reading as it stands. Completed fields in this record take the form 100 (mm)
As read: 7.4 (mm)
